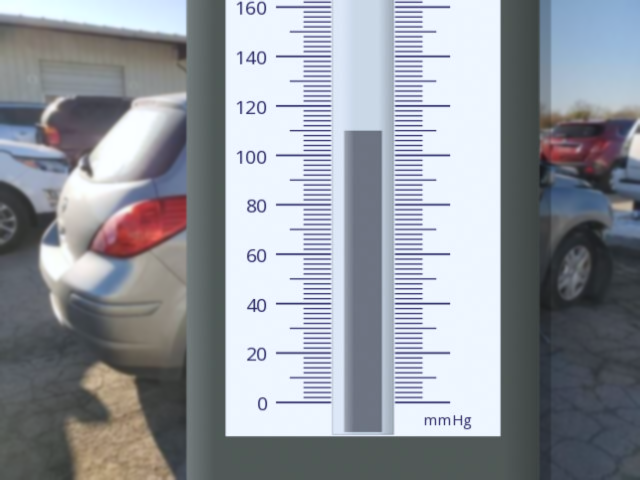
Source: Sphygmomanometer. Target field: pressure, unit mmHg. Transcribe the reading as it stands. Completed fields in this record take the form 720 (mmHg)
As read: 110 (mmHg)
